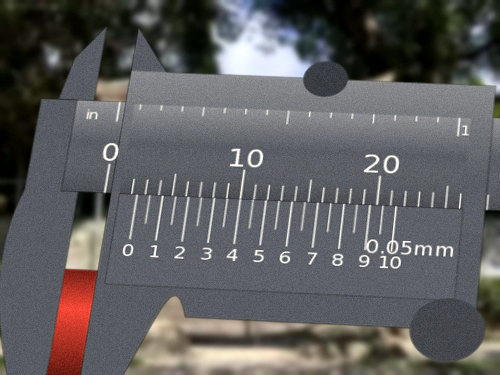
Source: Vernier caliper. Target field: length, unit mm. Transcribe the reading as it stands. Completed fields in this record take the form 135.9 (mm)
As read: 2.4 (mm)
